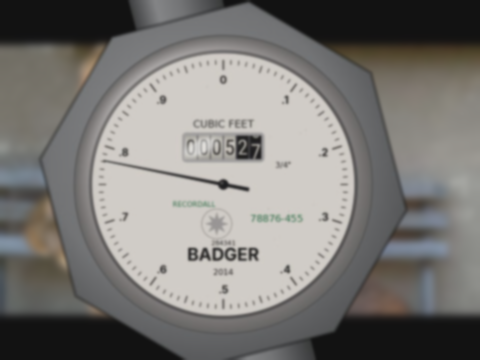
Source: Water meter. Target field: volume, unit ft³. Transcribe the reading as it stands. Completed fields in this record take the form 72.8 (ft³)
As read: 526.78 (ft³)
